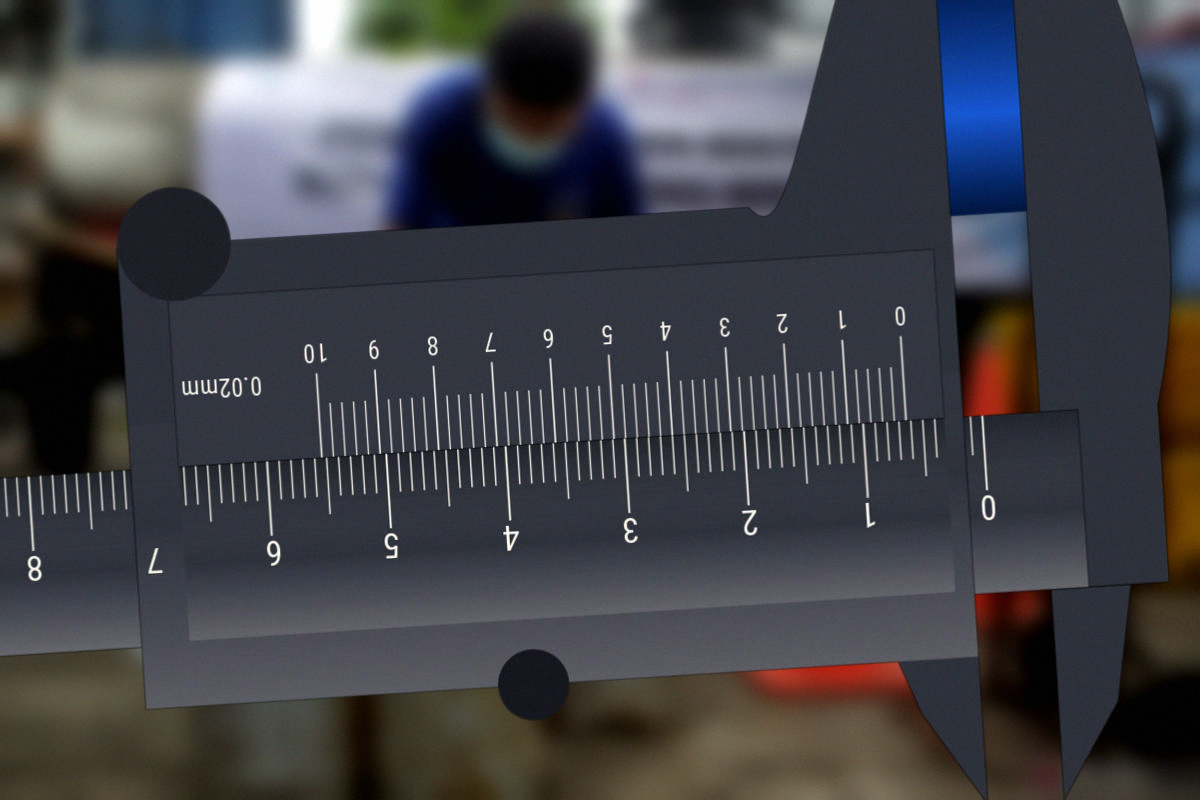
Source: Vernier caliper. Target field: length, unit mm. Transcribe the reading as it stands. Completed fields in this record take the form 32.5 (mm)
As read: 6.4 (mm)
